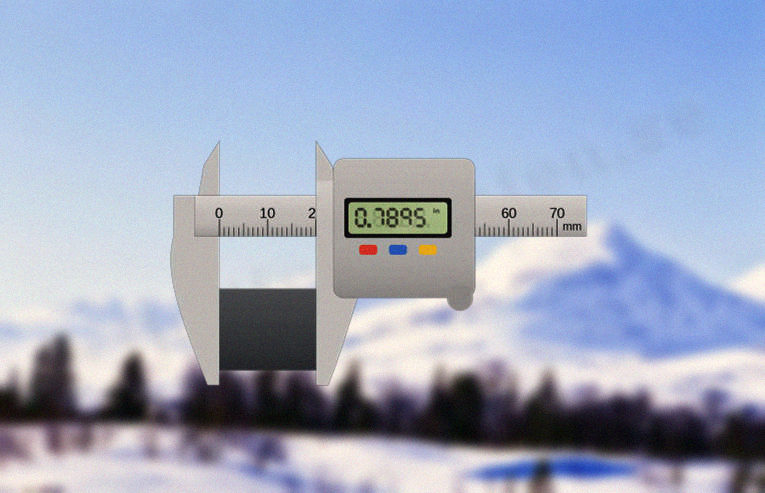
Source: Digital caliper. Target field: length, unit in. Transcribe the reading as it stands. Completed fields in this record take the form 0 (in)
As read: 0.7895 (in)
